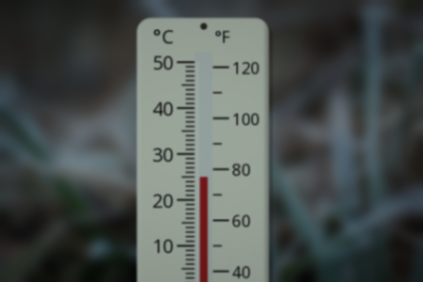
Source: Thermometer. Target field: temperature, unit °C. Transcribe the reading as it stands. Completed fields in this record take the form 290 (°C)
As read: 25 (°C)
